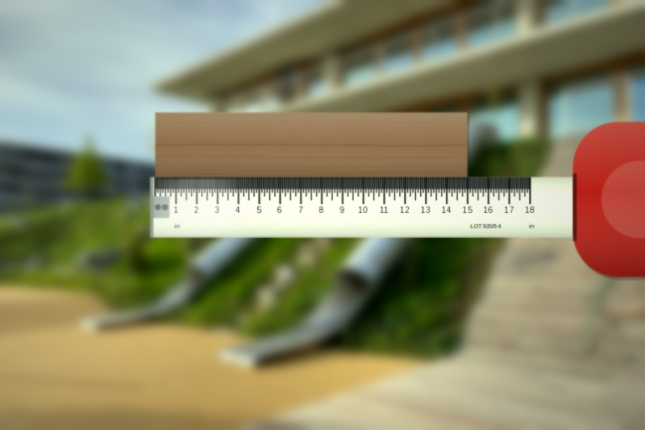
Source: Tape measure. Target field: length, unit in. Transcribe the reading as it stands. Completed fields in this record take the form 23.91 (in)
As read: 15 (in)
